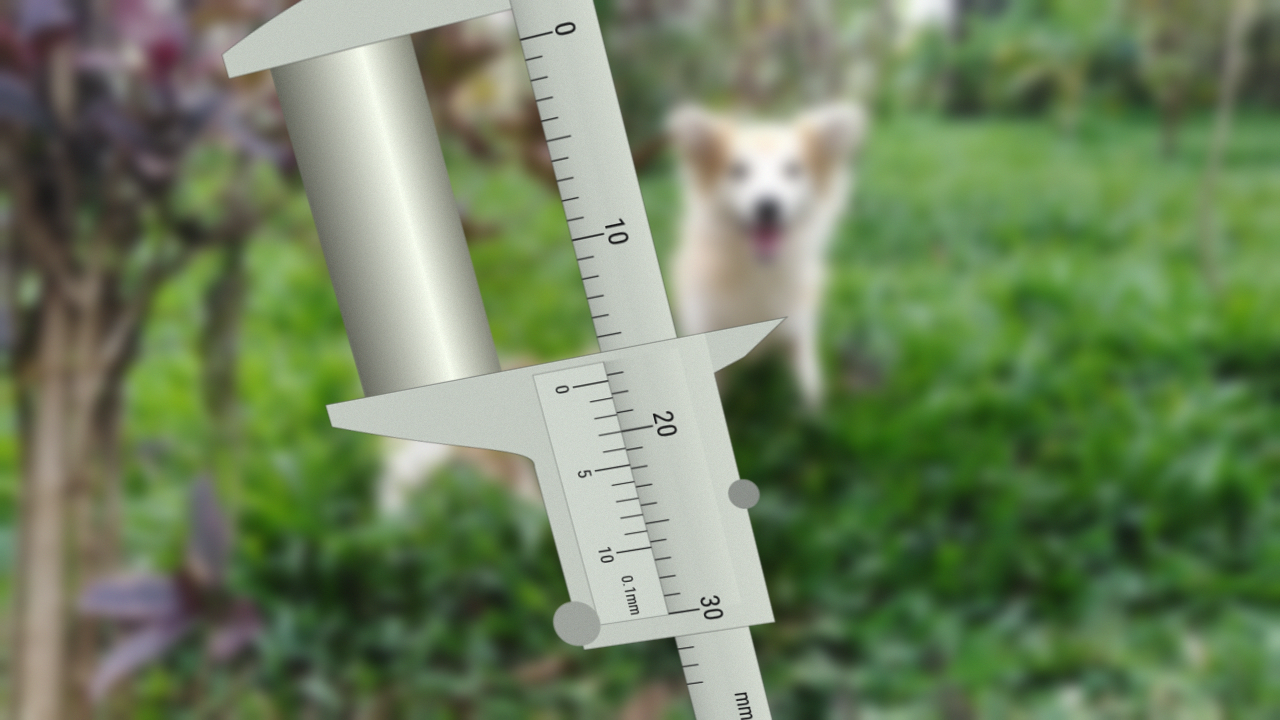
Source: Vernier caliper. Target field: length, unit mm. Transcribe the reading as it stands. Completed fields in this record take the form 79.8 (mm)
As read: 17.3 (mm)
